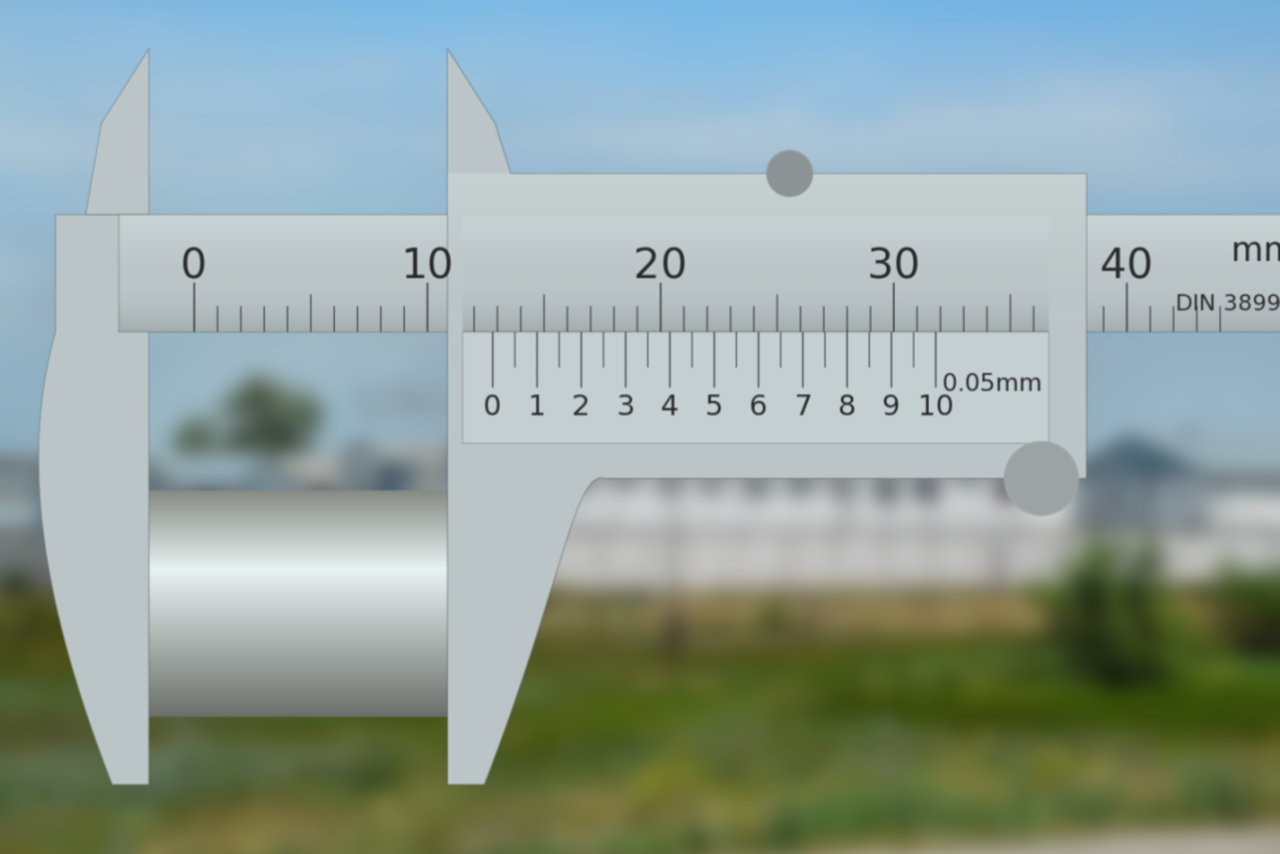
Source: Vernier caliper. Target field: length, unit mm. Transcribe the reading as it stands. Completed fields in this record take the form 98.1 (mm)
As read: 12.8 (mm)
